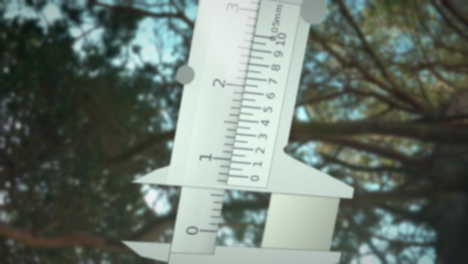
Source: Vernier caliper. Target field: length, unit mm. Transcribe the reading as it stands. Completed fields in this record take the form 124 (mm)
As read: 7.8 (mm)
